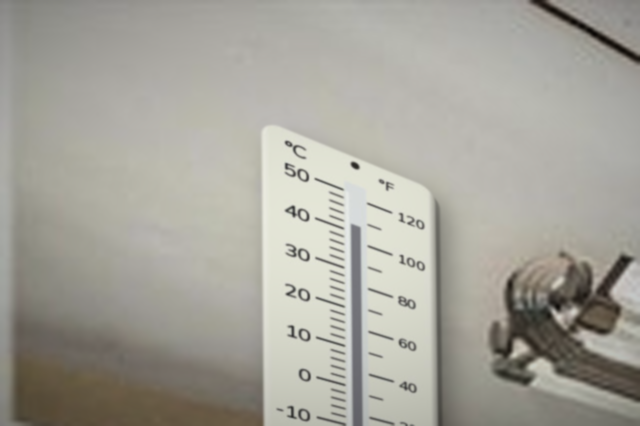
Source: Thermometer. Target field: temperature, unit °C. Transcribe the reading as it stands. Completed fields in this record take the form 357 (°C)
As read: 42 (°C)
